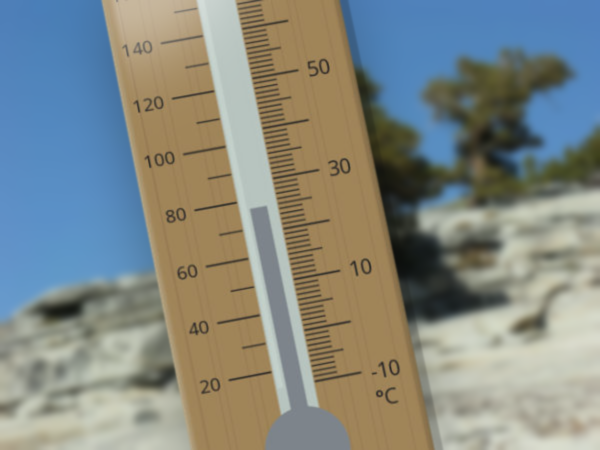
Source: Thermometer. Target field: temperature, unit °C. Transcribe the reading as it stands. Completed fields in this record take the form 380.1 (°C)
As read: 25 (°C)
